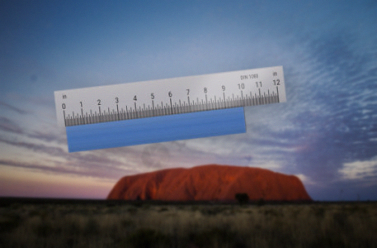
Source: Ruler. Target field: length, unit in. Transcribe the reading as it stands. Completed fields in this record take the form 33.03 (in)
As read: 10 (in)
